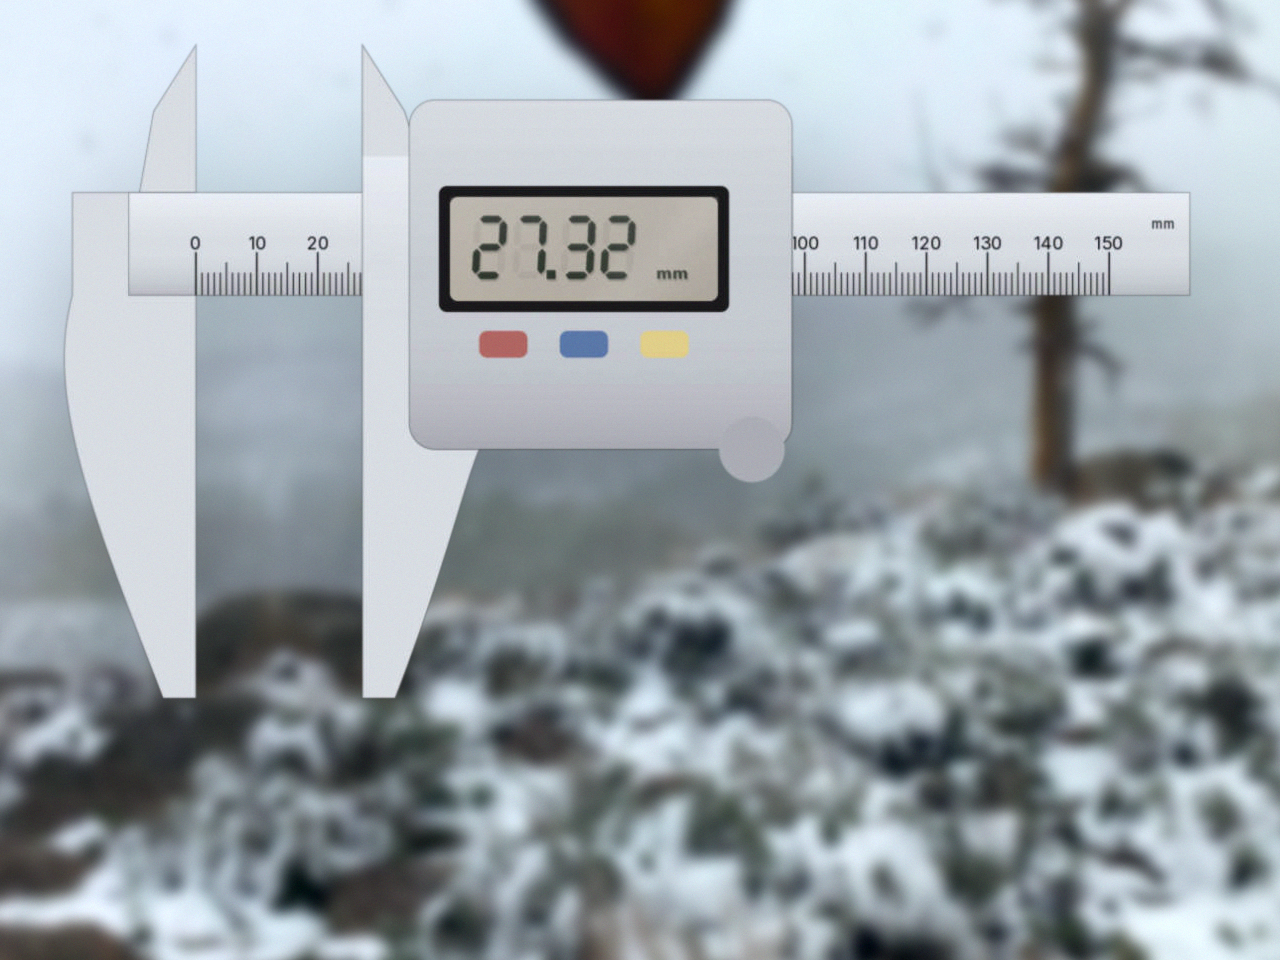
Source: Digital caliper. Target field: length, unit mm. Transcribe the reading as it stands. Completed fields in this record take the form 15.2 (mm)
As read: 27.32 (mm)
